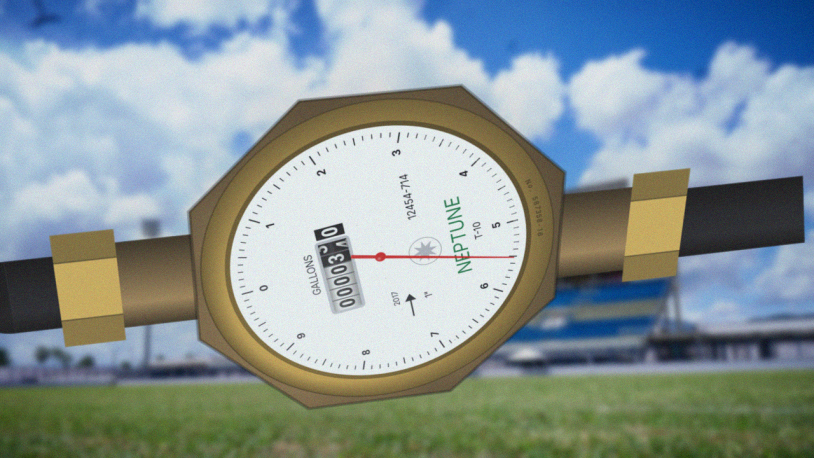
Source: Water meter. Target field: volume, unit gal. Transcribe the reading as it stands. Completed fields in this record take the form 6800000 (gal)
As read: 335.5 (gal)
